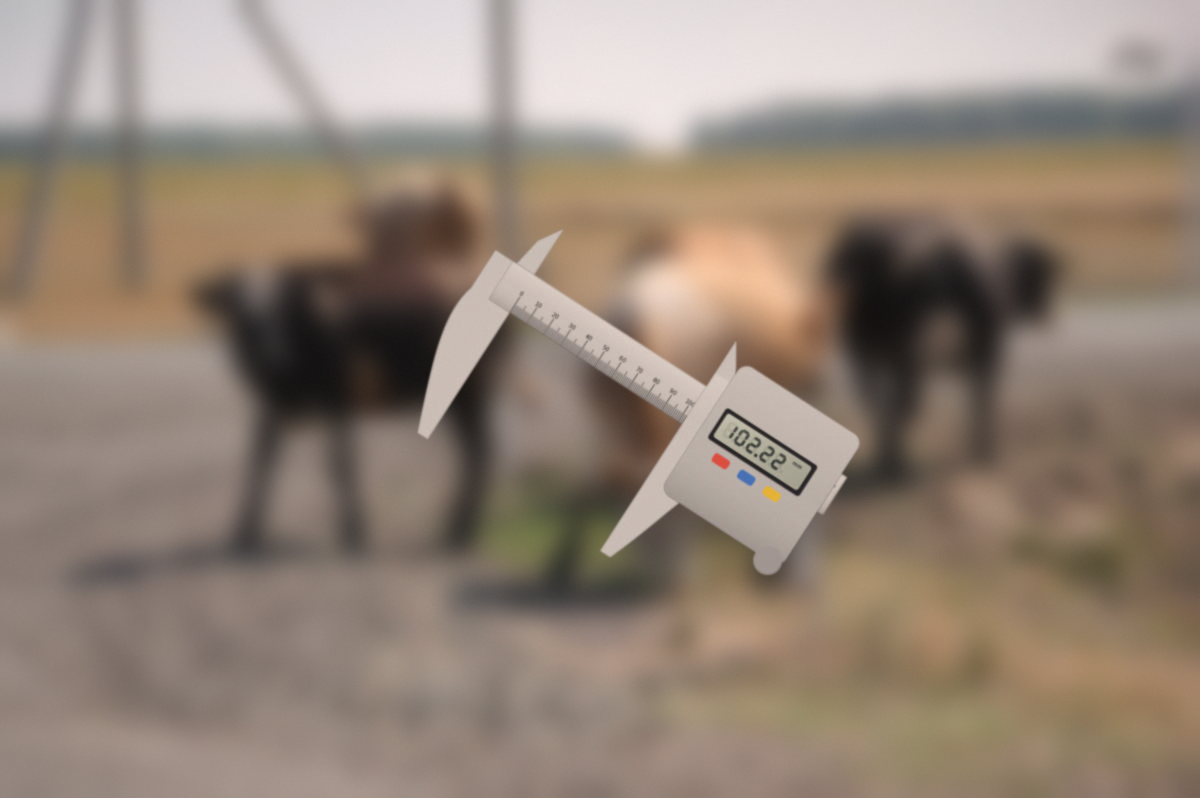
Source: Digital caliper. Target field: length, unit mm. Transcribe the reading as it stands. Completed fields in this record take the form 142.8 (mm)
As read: 102.22 (mm)
